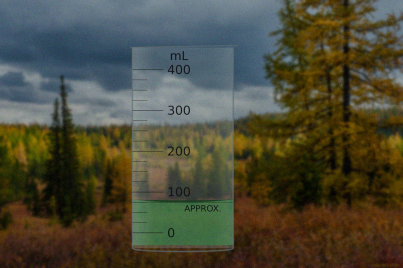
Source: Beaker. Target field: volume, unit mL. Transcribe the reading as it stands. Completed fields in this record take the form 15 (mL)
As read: 75 (mL)
